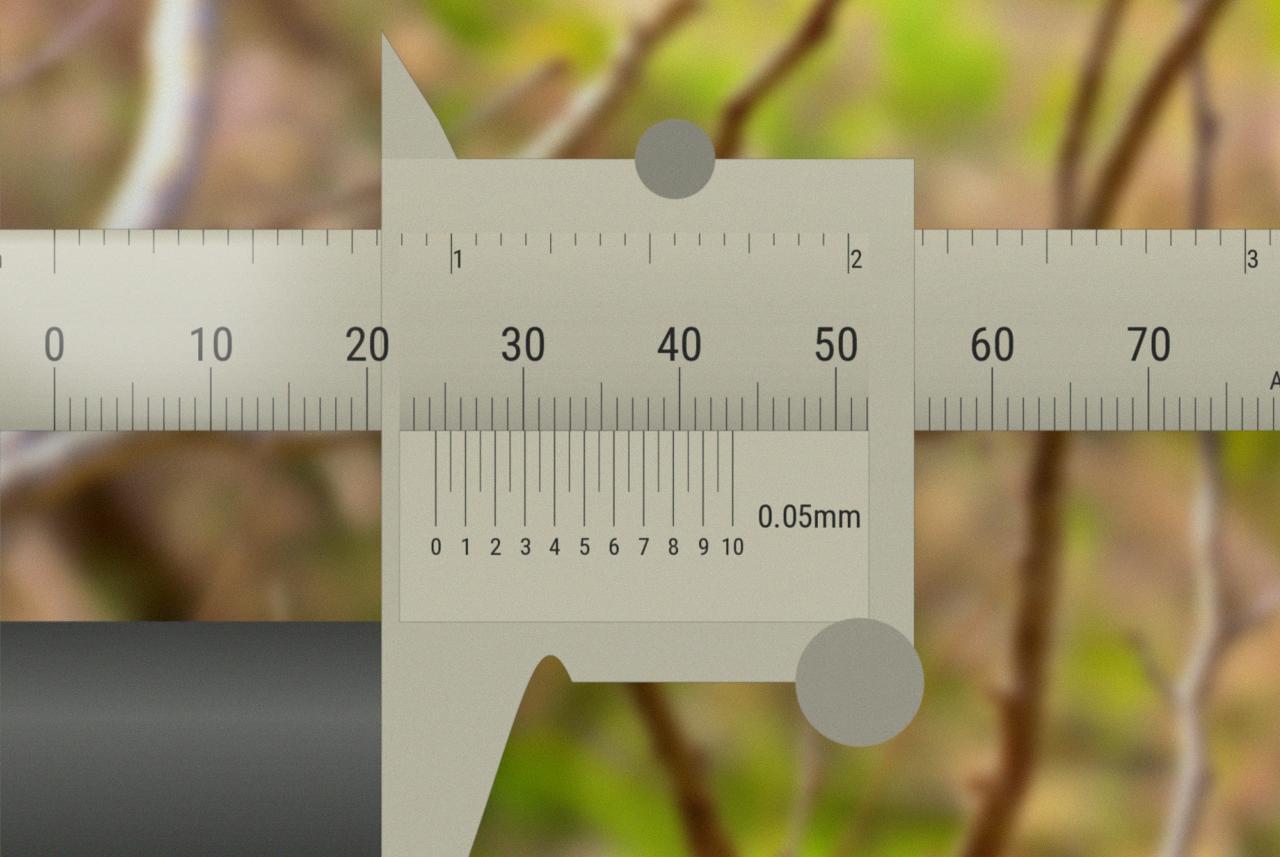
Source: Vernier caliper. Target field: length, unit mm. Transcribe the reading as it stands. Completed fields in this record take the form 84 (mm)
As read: 24.4 (mm)
